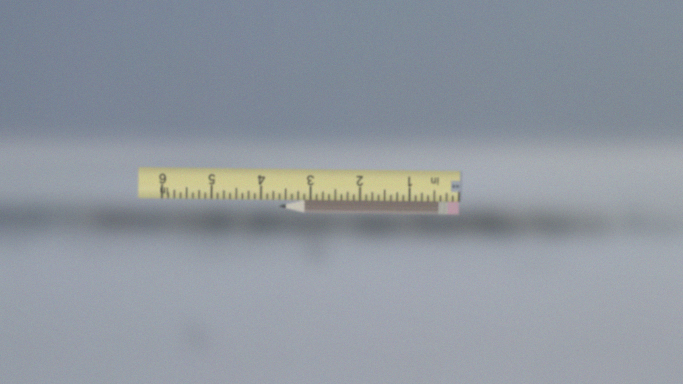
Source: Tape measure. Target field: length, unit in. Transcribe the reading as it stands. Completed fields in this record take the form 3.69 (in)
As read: 3.625 (in)
